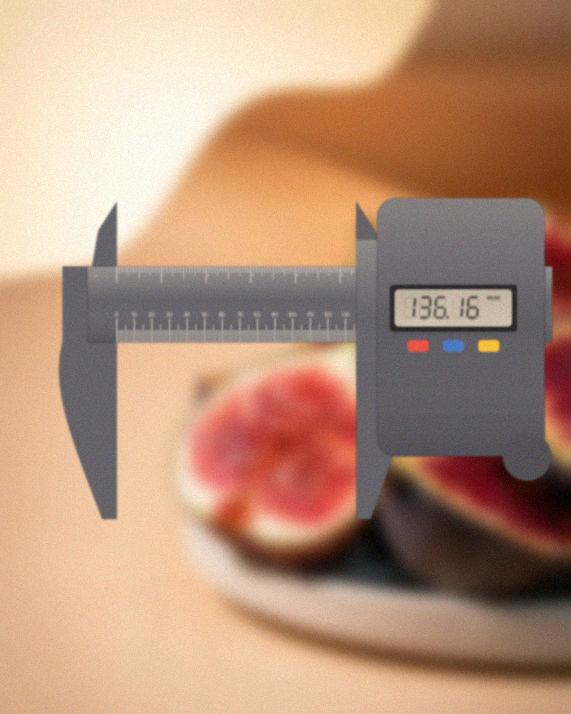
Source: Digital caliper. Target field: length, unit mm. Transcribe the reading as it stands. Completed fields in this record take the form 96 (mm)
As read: 136.16 (mm)
